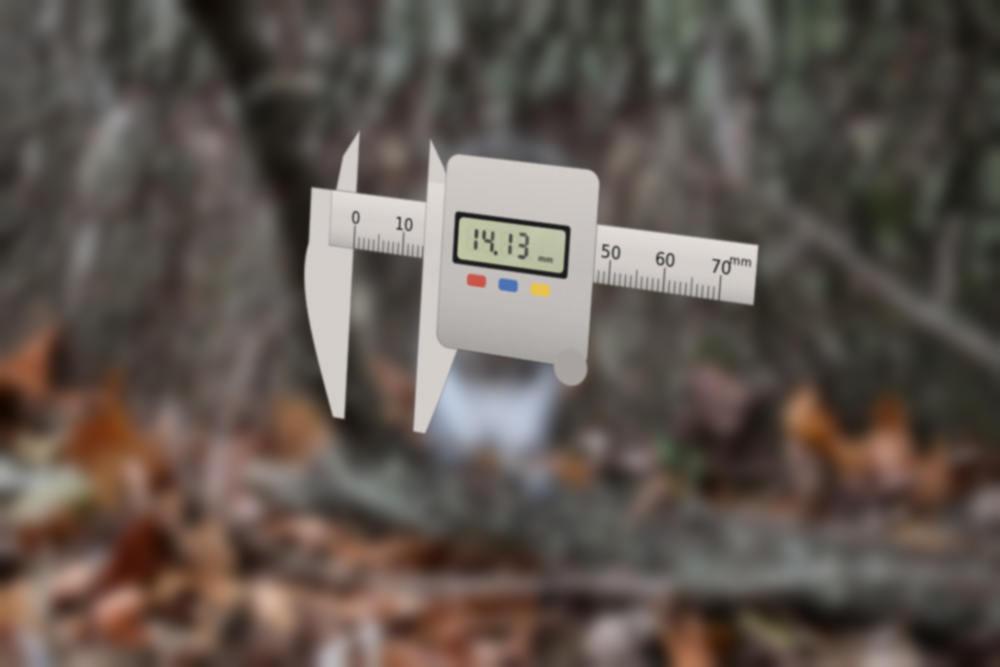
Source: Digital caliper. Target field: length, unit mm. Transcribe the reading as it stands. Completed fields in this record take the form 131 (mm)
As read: 14.13 (mm)
